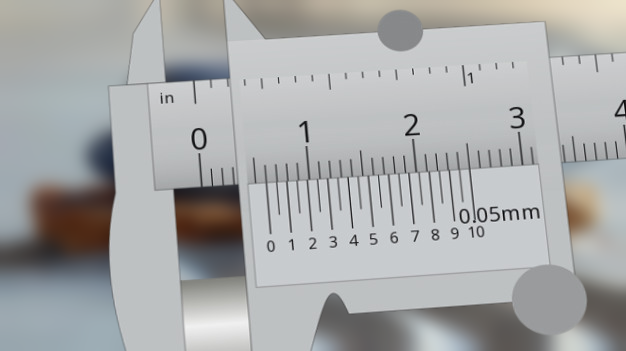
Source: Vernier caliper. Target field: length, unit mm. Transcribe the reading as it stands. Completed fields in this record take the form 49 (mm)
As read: 6.0 (mm)
